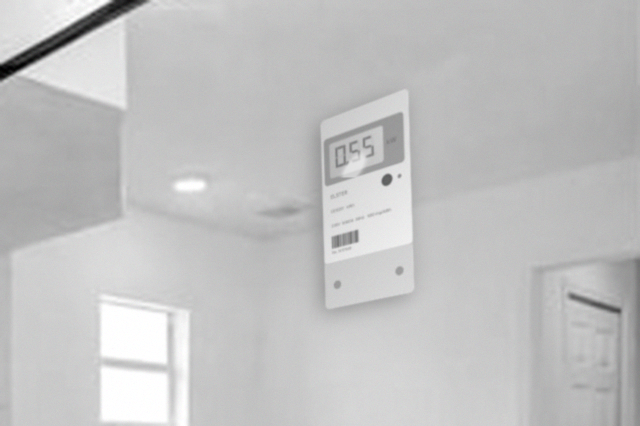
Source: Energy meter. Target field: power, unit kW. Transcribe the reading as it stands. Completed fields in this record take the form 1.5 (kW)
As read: 0.55 (kW)
